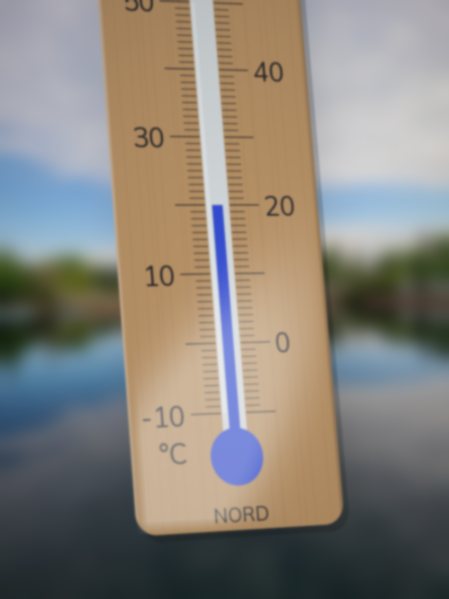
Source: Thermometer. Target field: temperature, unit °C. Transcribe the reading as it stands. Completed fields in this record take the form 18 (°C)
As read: 20 (°C)
